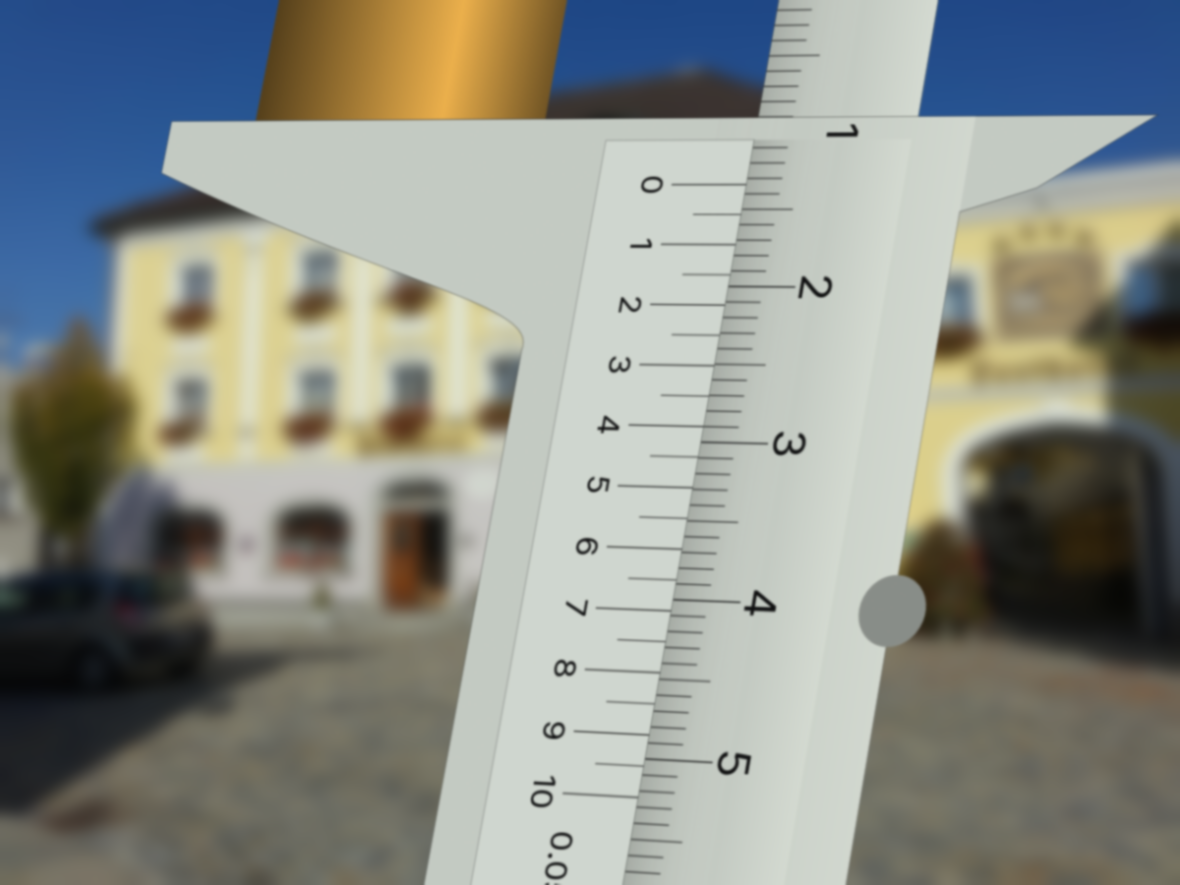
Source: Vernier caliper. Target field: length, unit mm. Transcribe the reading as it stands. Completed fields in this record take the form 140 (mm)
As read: 13.4 (mm)
